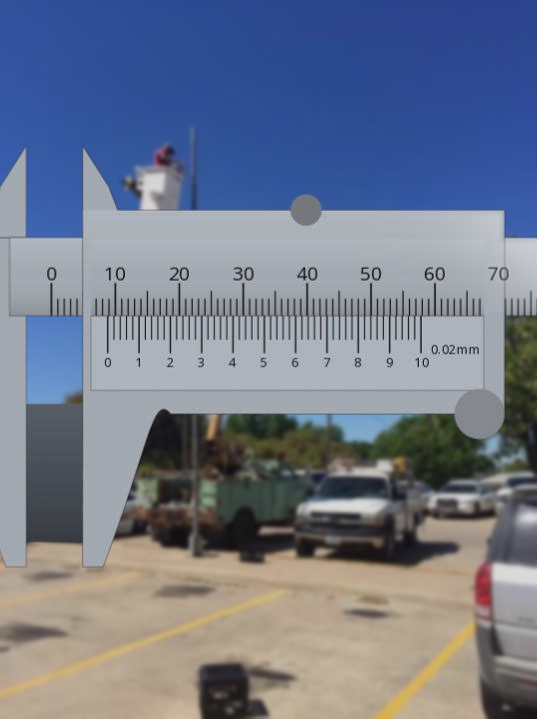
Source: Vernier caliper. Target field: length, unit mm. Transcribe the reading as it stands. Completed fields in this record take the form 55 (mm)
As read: 8.8 (mm)
